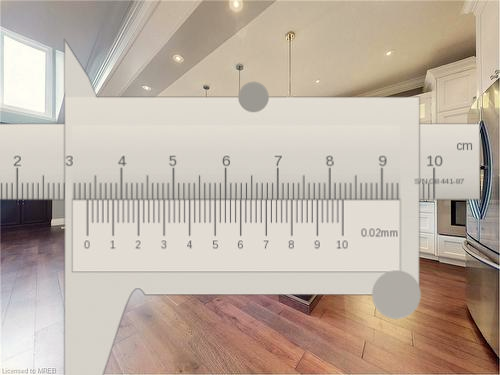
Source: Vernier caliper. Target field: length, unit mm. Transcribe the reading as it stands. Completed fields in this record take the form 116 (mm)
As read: 33.5 (mm)
